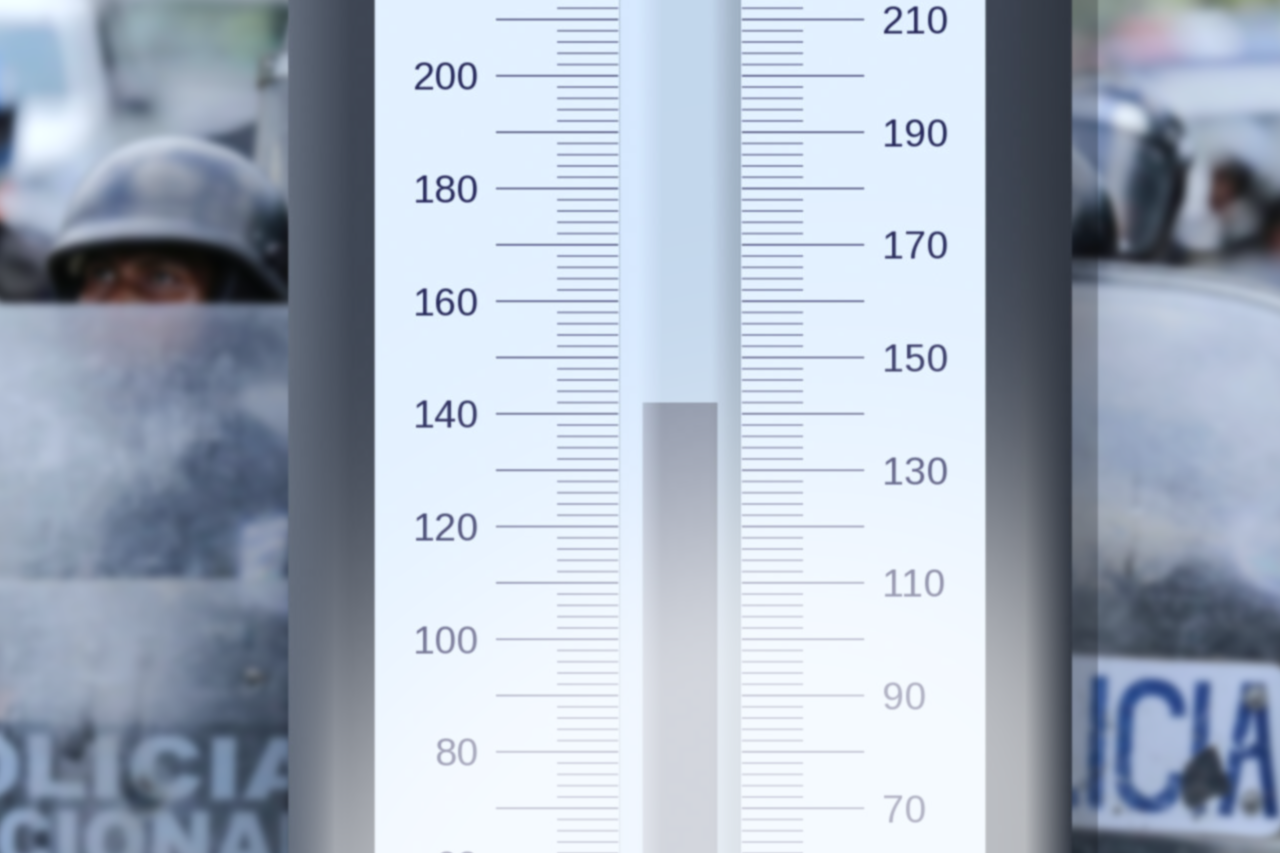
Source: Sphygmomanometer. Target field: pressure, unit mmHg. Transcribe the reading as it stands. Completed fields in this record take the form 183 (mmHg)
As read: 142 (mmHg)
